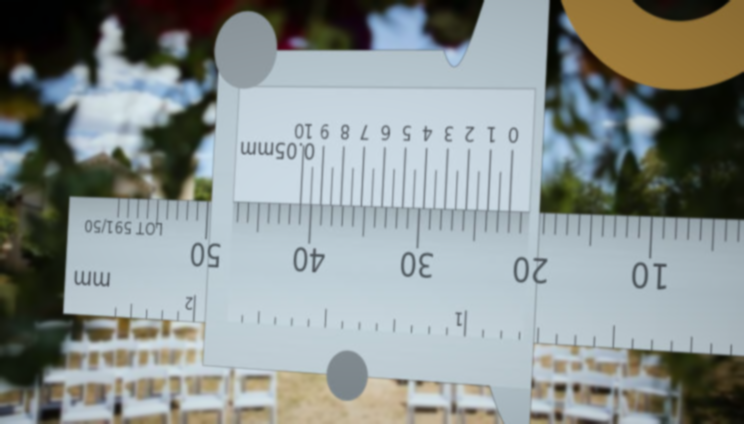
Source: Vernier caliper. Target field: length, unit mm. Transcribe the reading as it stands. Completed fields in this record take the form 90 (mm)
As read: 22.0 (mm)
